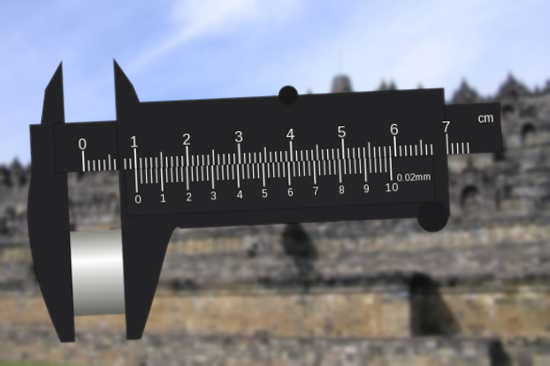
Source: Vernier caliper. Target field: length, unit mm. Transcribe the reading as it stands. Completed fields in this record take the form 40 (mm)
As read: 10.0 (mm)
